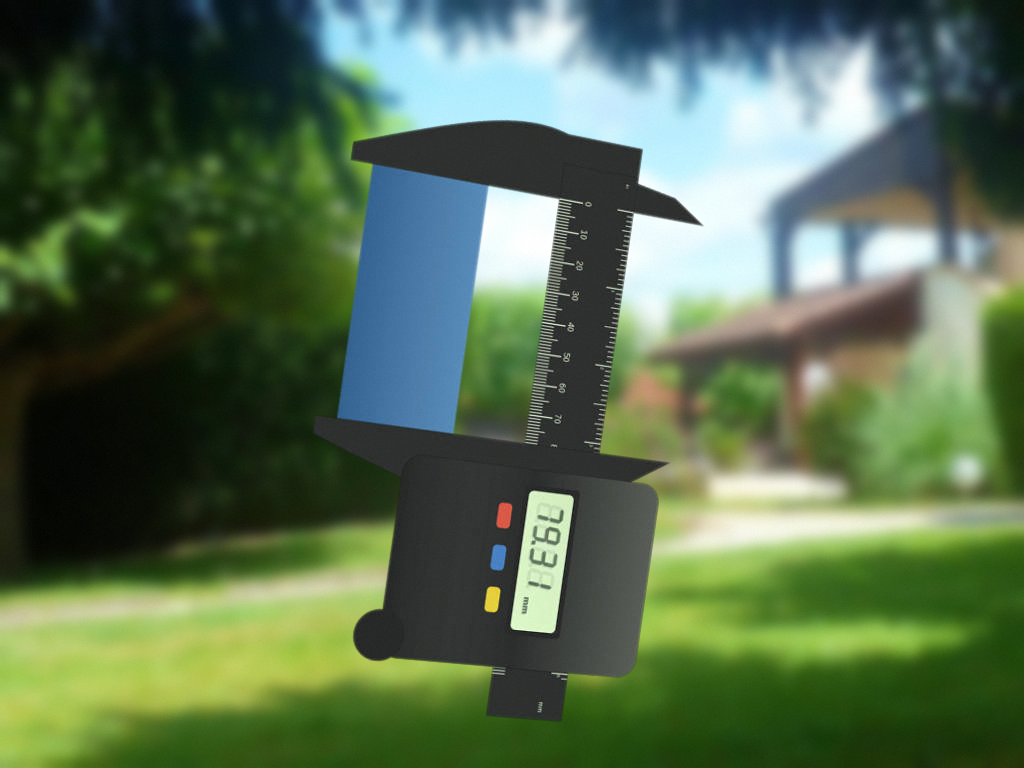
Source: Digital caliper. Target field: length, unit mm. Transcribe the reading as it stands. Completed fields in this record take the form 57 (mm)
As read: 79.31 (mm)
